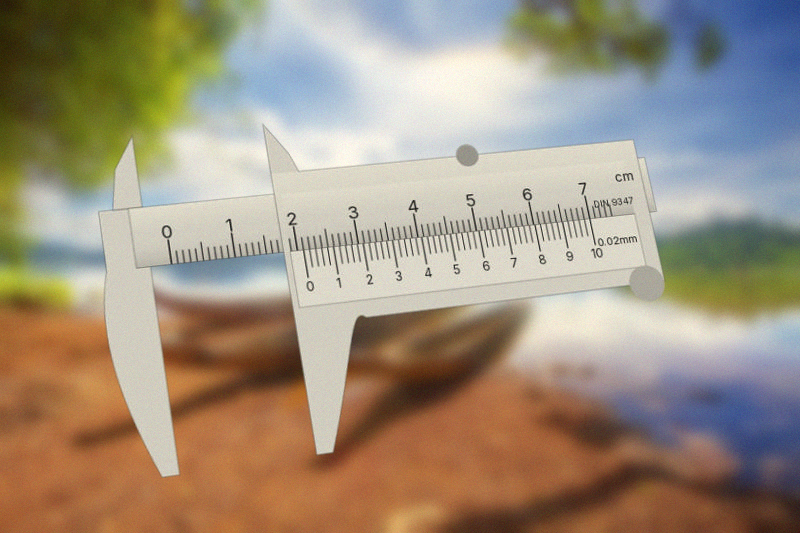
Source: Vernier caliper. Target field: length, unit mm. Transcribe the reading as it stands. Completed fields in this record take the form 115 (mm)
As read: 21.0 (mm)
